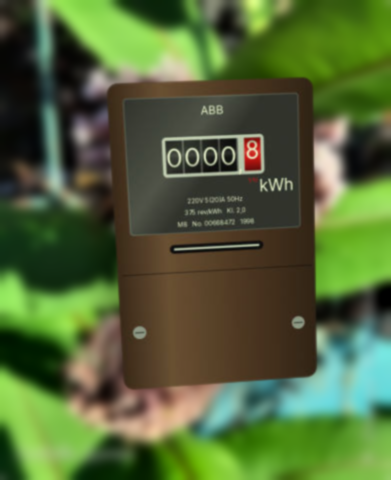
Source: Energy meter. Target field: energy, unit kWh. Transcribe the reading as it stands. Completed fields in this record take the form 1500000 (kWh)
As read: 0.8 (kWh)
